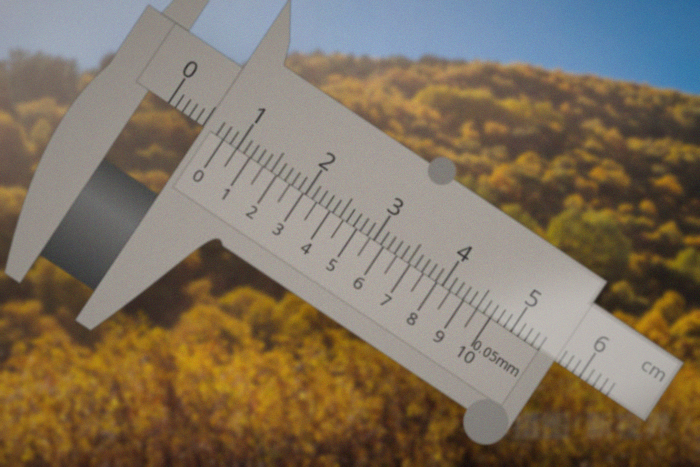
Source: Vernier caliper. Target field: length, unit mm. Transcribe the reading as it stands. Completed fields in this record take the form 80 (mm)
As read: 8.0 (mm)
